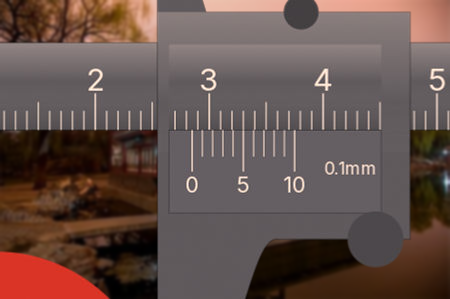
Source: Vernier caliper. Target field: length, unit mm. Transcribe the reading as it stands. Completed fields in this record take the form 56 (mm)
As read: 28.5 (mm)
